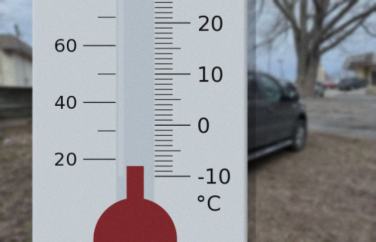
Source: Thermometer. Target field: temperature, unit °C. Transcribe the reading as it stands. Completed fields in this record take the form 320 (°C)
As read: -8 (°C)
